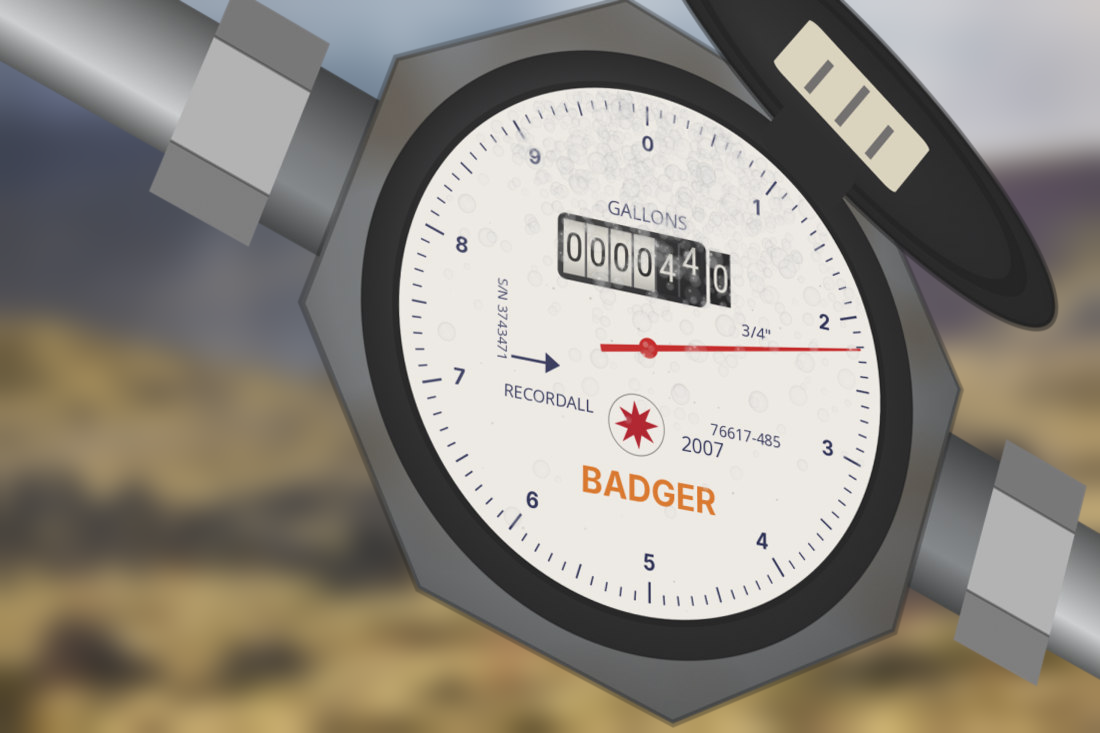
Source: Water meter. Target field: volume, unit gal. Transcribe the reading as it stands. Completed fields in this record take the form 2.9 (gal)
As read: 442.2 (gal)
